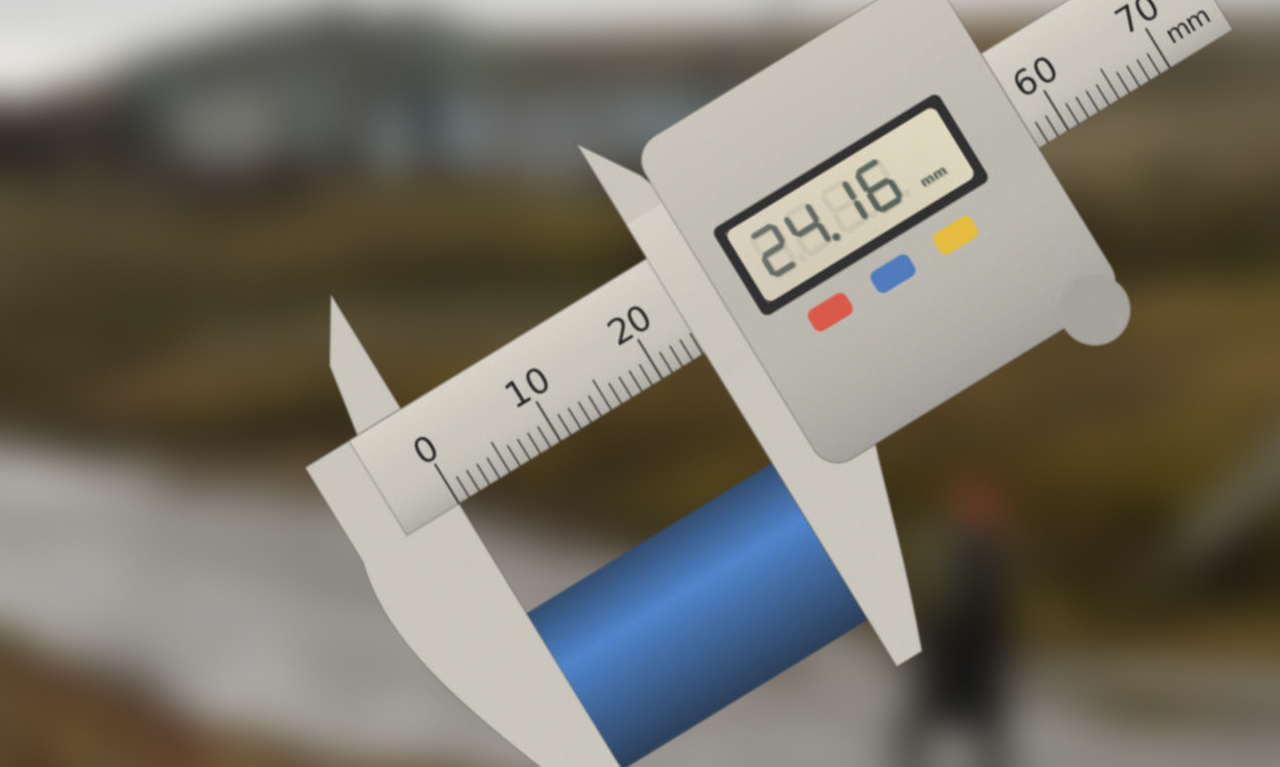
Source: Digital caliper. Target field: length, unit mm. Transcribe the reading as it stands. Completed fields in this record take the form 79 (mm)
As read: 24.16 (mm)
